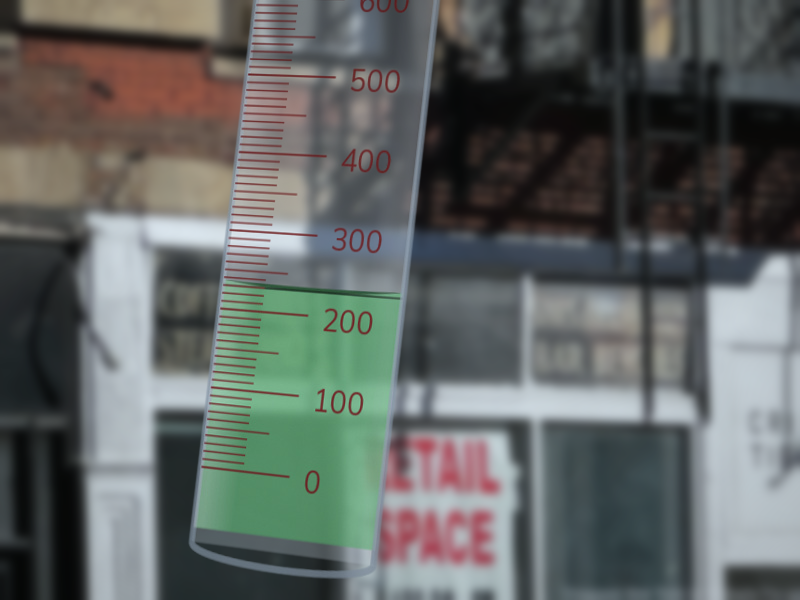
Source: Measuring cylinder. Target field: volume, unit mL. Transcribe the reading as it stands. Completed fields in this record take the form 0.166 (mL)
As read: 230 (mL)
